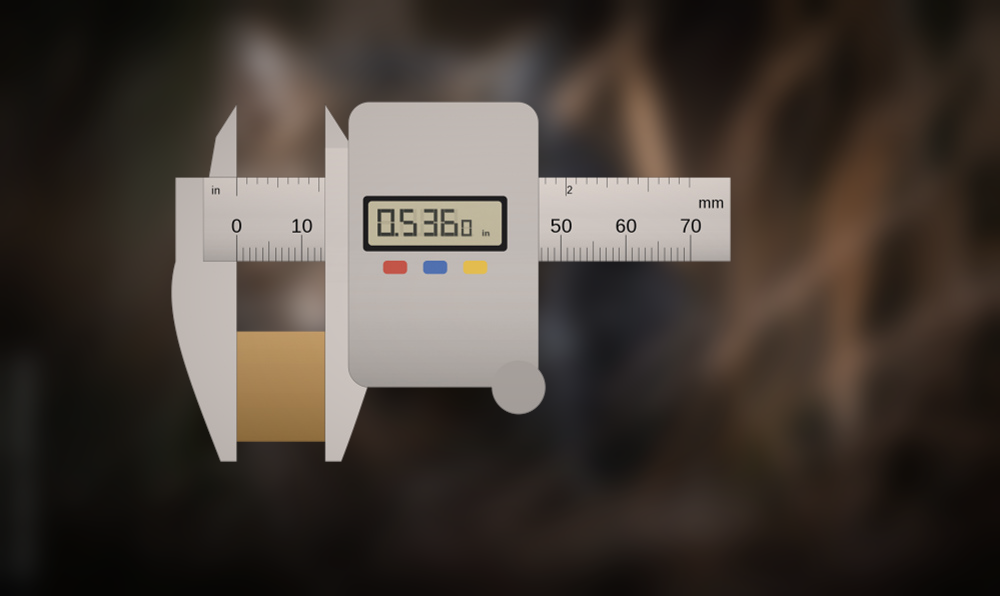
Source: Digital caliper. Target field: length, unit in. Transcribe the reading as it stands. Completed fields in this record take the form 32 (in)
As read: 0.5360 (in)
